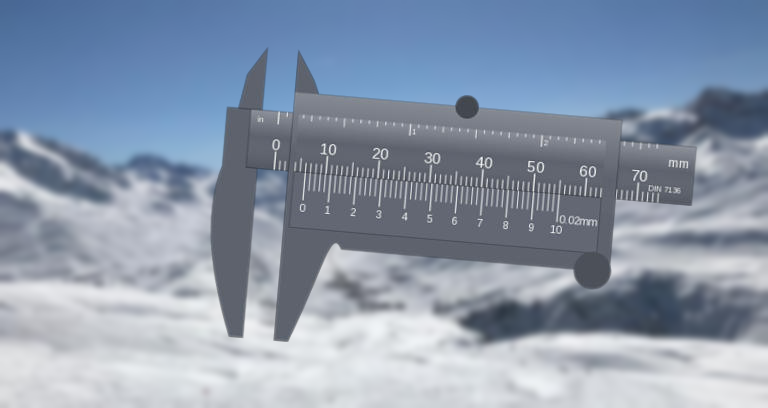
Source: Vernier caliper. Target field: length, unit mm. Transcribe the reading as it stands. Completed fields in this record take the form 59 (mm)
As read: 6.0 (mm)
